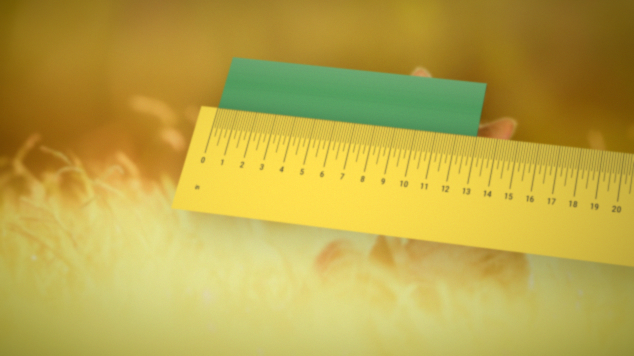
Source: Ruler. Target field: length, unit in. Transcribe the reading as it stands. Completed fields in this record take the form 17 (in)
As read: 13 (in)
